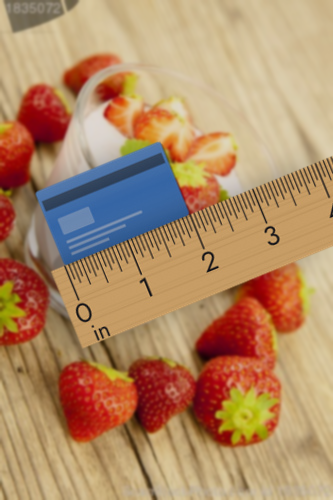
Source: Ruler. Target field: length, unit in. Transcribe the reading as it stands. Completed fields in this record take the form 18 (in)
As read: 2 (in)
